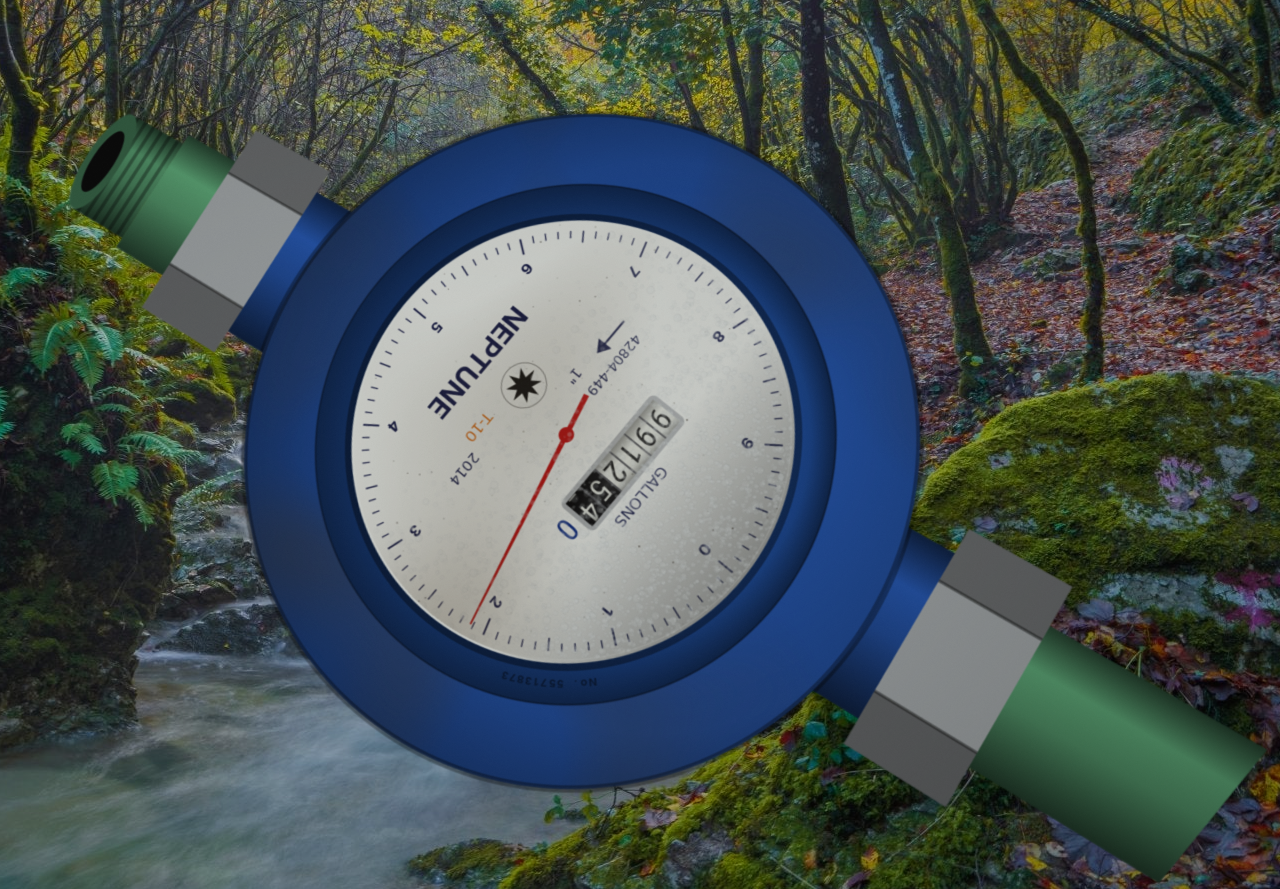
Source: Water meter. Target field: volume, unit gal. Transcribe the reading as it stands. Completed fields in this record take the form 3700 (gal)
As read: 9912542.1 (gal)
